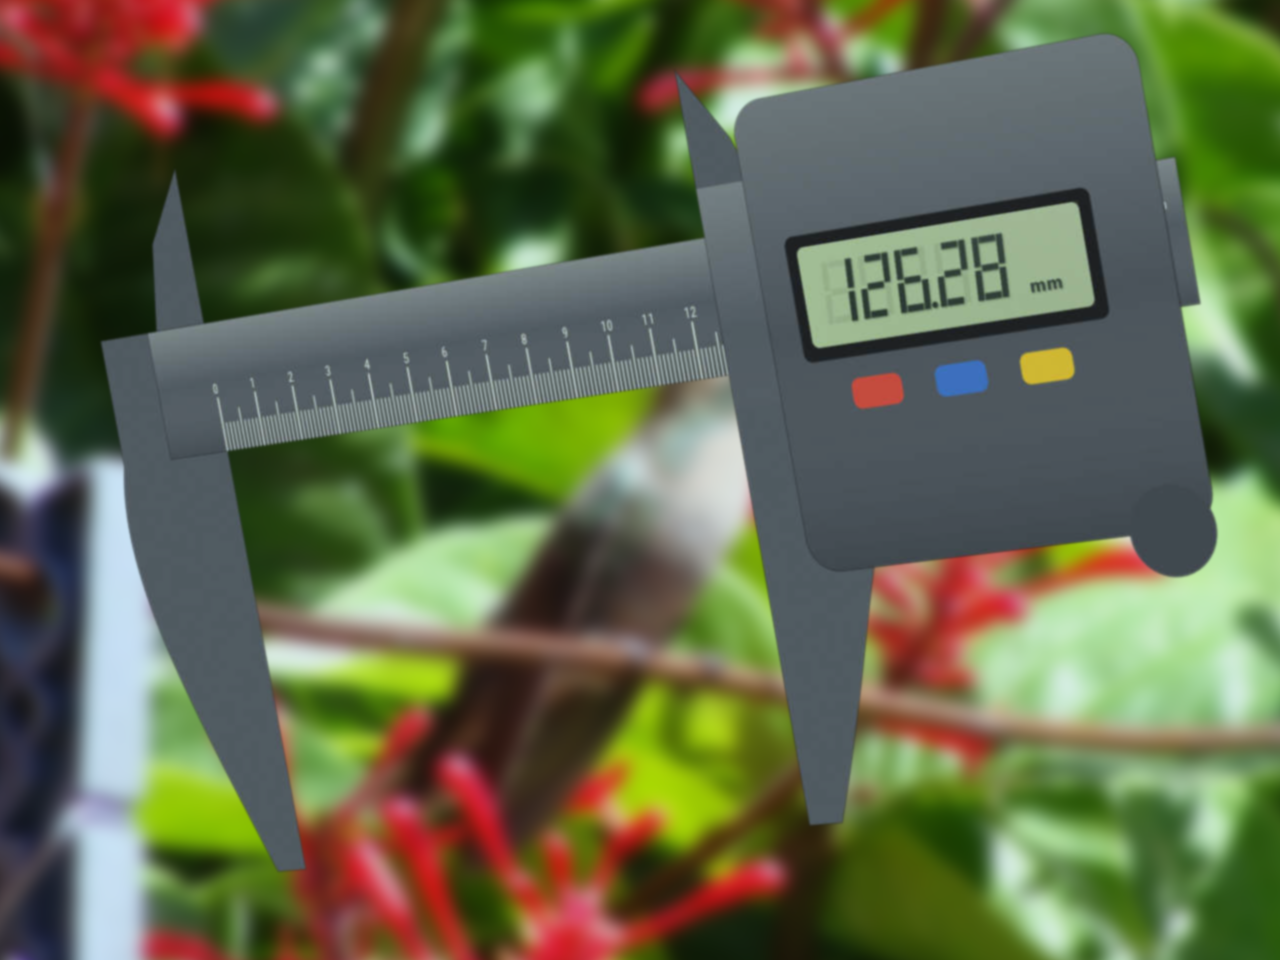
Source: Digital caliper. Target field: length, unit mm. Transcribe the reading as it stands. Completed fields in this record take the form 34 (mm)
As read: 126.28 (mm)
